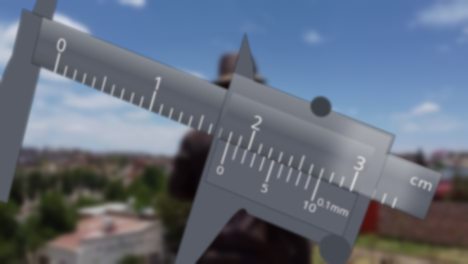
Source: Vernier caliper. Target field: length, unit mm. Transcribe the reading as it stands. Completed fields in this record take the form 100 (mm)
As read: 18.0 (mm)
